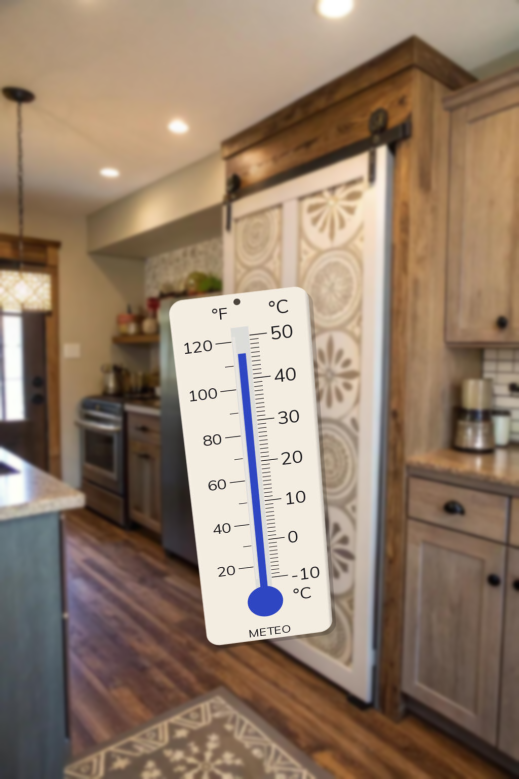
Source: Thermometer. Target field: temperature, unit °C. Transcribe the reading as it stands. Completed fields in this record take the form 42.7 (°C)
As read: 46 (°C)
